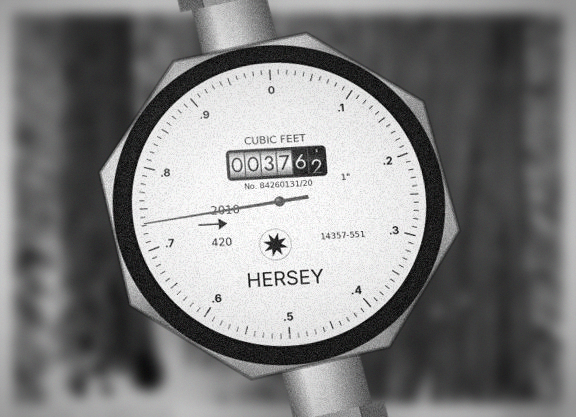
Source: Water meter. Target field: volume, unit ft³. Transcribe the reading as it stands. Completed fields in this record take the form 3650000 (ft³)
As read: 3761.73 (ft³)
